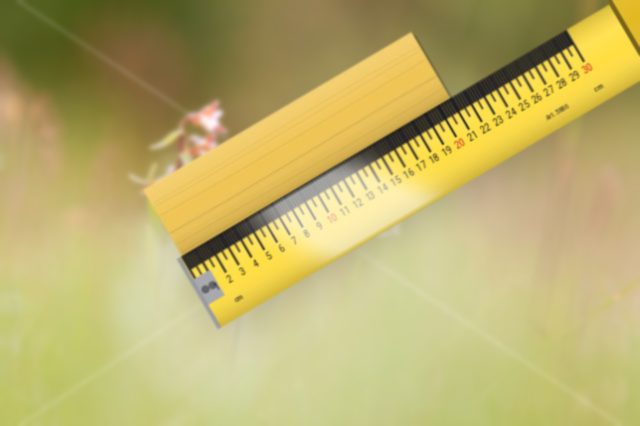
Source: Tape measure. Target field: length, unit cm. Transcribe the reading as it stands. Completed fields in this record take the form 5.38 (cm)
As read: 21 (cm)
